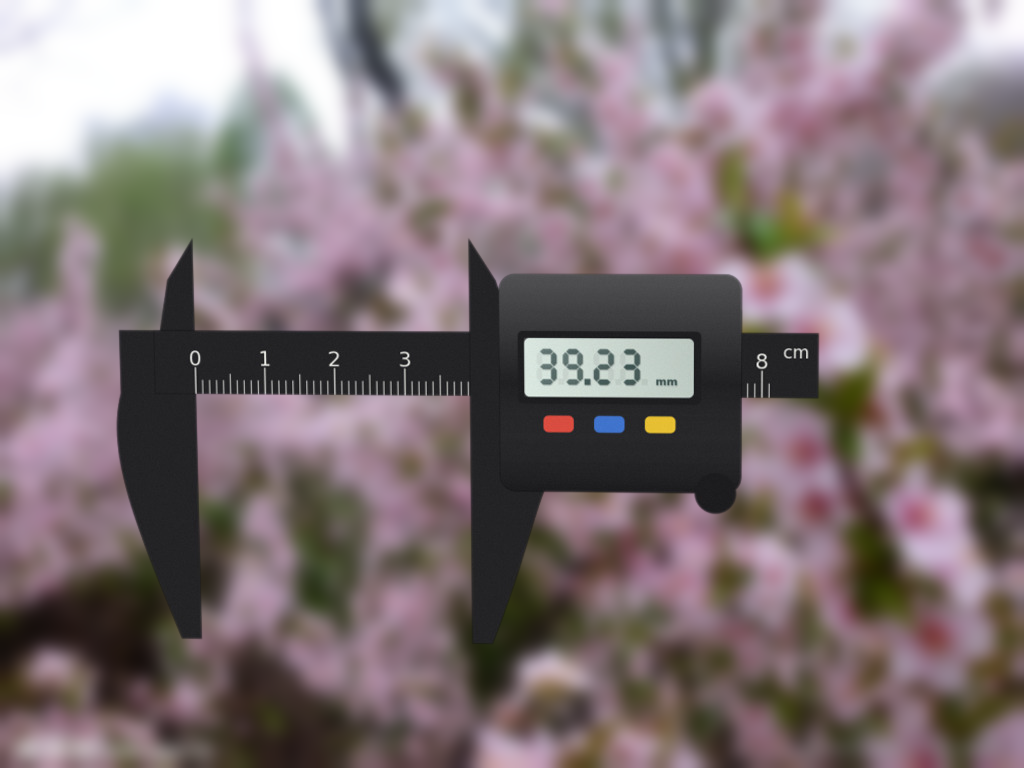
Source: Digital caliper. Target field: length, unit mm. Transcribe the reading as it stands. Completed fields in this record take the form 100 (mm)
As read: 39.23 (mm)
